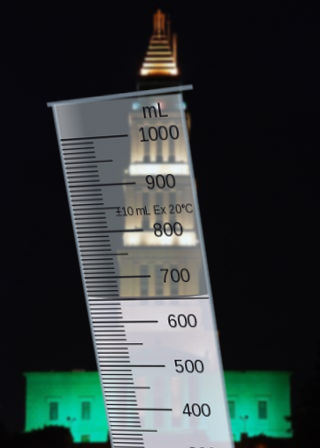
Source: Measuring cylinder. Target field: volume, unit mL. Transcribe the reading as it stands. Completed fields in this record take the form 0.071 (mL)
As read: 650 (mL)
